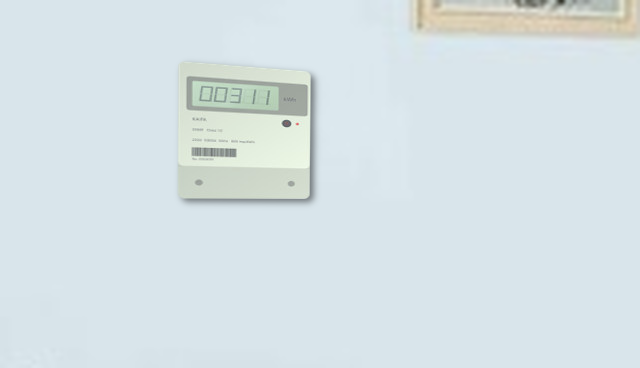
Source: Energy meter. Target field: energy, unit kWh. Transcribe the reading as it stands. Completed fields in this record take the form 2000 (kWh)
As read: 311 (kWh)
